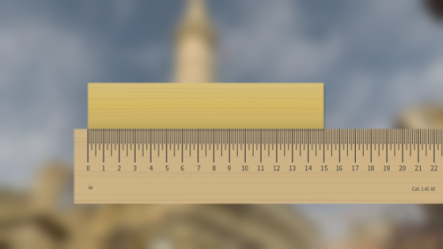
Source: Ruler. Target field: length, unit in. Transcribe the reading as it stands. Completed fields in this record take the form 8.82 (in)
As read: 15 (in)
